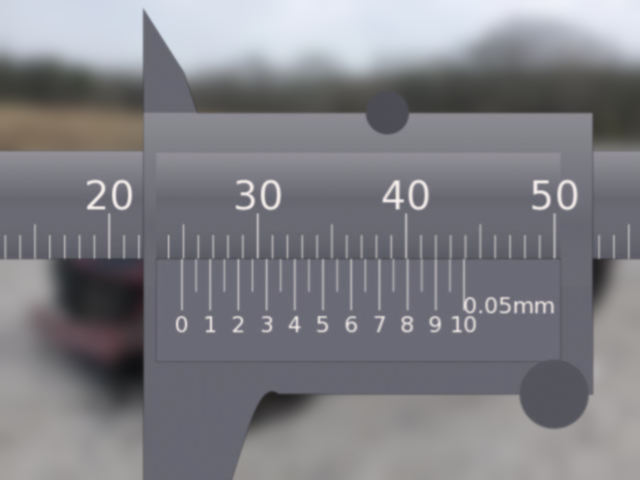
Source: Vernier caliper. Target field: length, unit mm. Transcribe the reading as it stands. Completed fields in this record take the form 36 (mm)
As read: 24.9 (mm)
